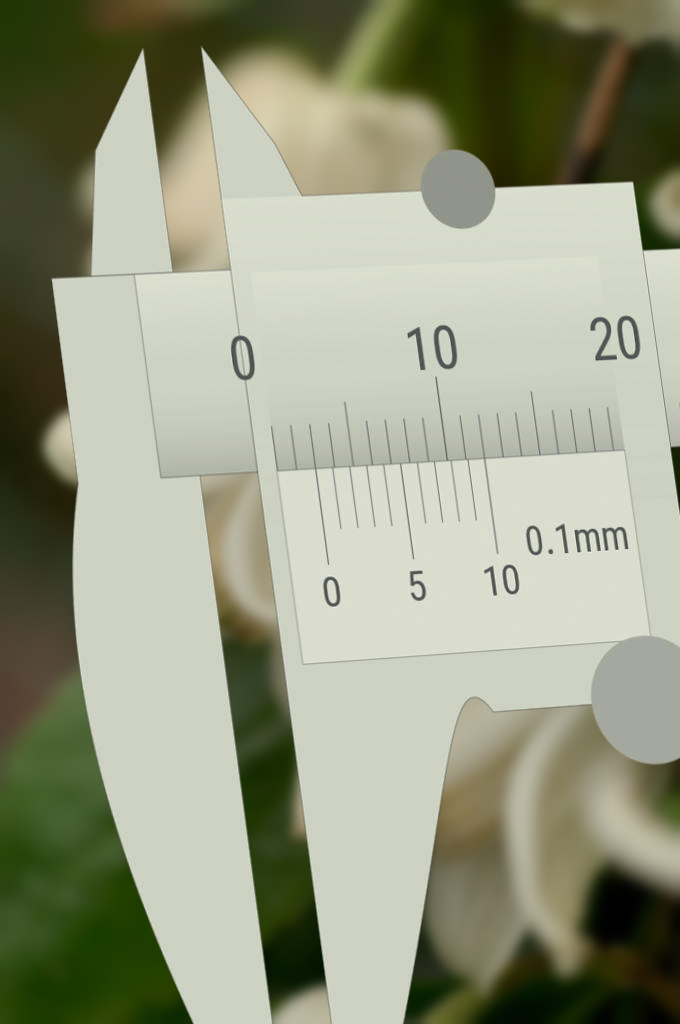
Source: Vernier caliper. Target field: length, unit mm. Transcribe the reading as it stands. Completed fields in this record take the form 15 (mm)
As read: 3.0 (mm)
